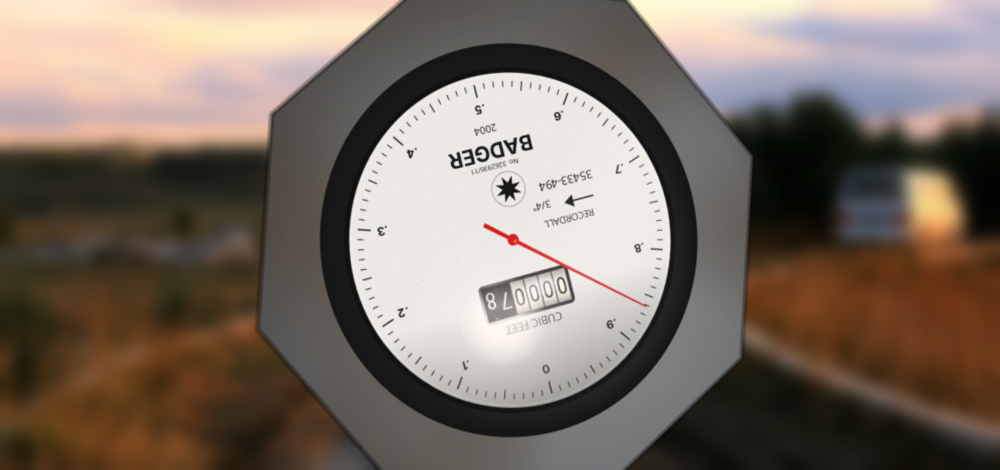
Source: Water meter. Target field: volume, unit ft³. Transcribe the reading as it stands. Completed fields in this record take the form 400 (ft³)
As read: 77.86 (ft³)
